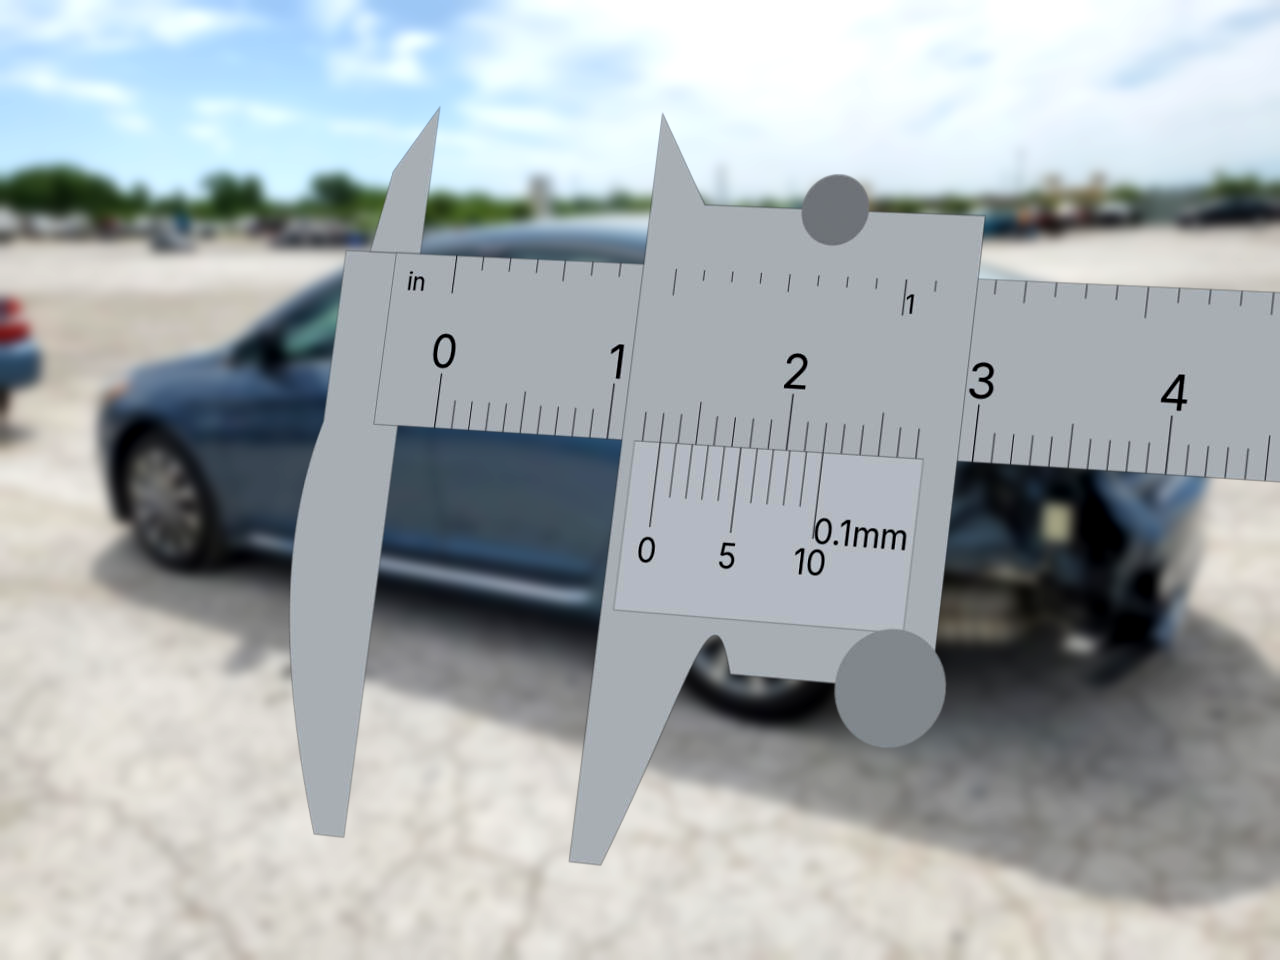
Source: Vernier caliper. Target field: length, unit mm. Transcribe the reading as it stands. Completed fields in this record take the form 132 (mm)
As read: 13.0 (mm)
